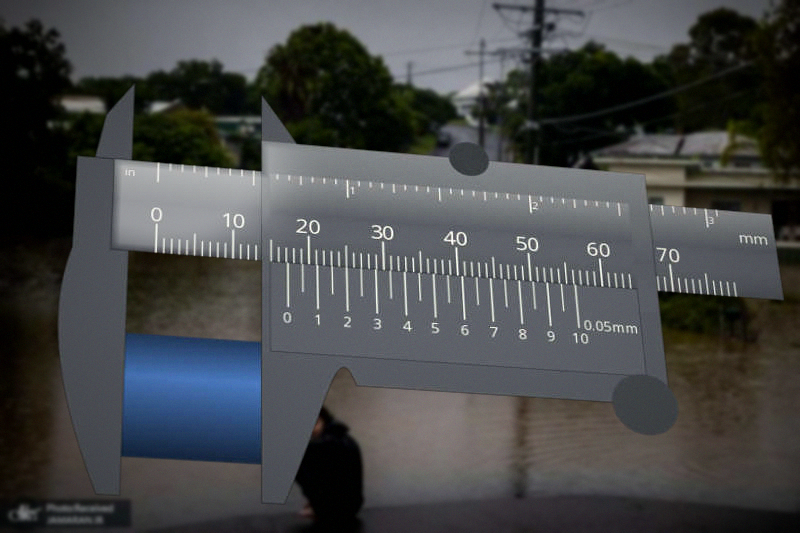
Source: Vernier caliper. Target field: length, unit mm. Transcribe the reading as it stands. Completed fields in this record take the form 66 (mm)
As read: 17.2 (mm)
